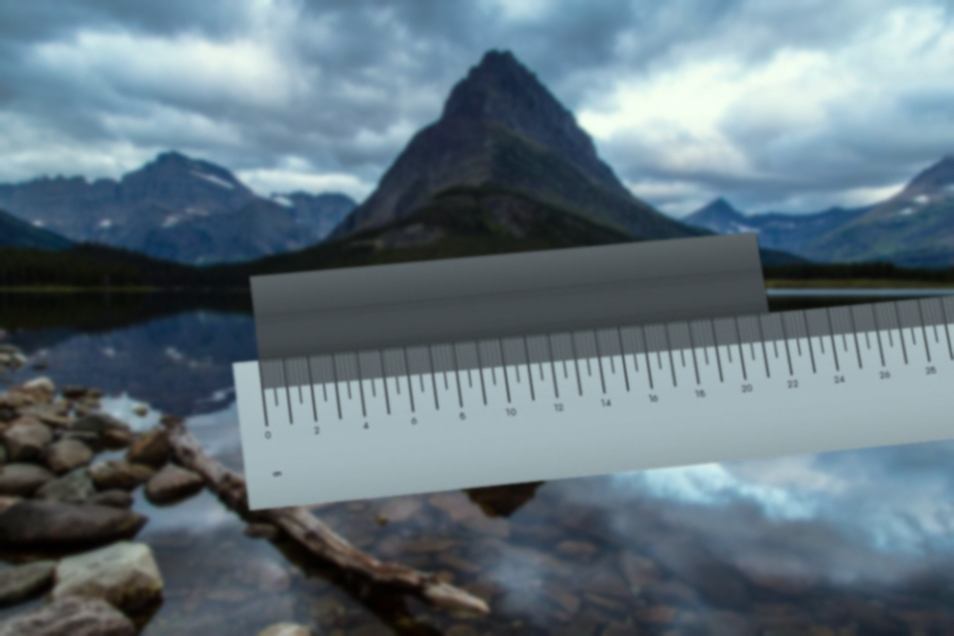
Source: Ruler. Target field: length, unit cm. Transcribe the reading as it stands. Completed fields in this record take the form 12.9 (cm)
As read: 21.5 (cm)
